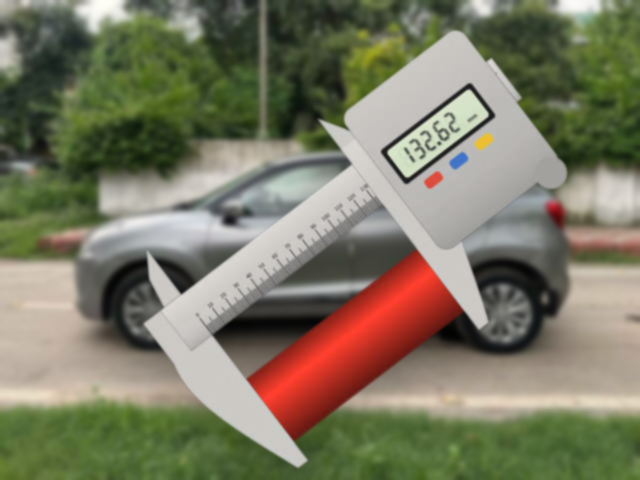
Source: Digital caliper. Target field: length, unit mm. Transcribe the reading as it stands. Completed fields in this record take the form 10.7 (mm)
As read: 132.62 (mm)
